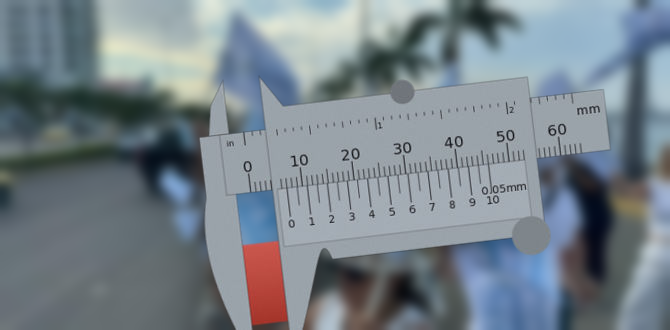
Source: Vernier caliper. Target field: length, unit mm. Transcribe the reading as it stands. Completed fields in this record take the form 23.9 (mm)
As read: 7.0 (mm)
